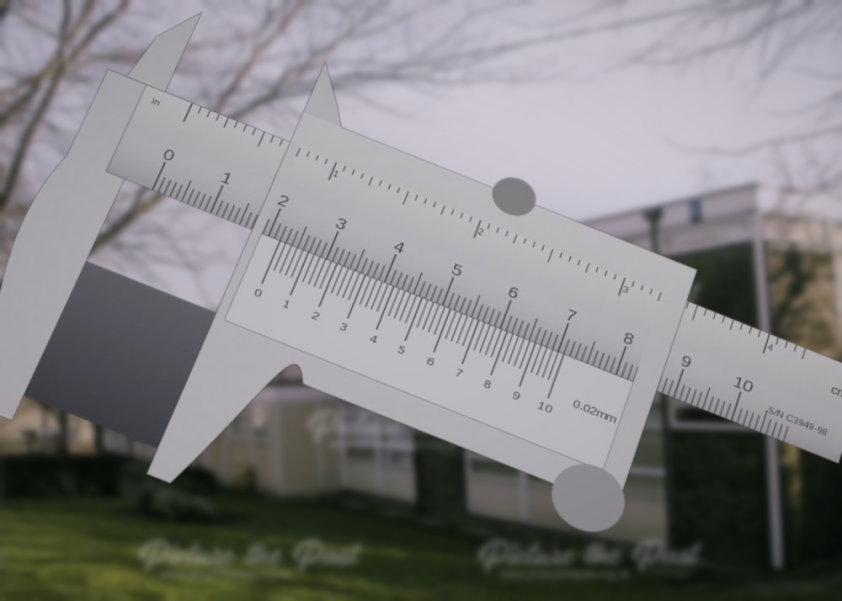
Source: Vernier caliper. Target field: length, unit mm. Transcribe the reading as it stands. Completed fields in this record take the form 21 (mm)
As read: 22.0 (mm)
